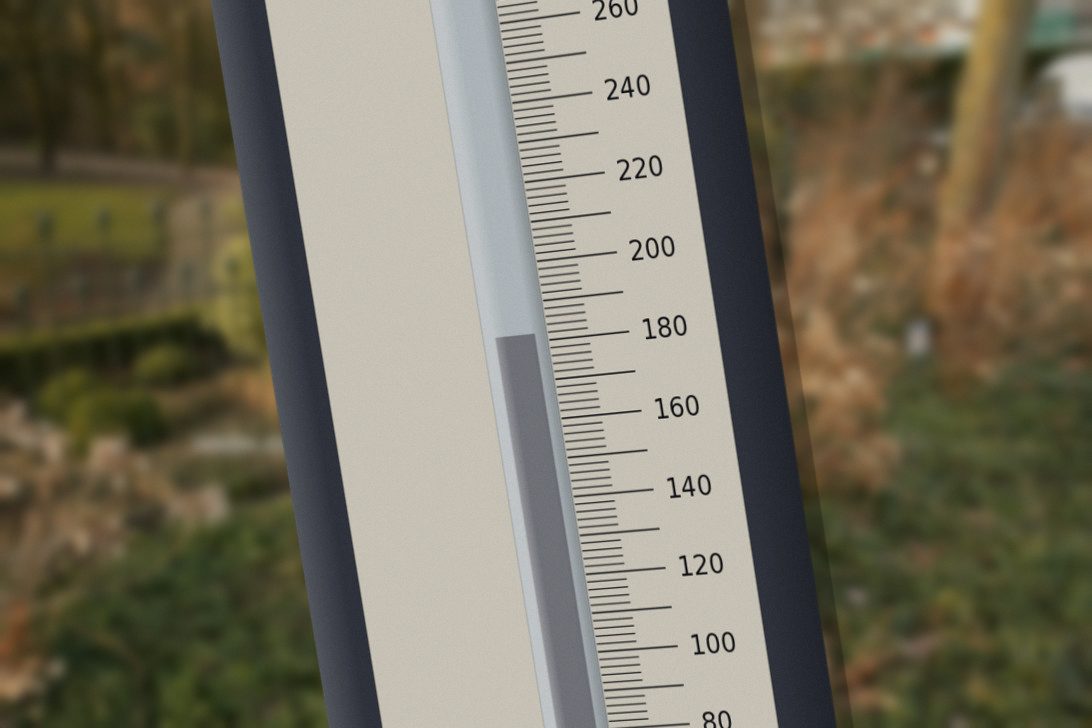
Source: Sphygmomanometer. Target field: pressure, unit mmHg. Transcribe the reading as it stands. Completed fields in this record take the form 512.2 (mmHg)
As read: 182 (mmHg)
